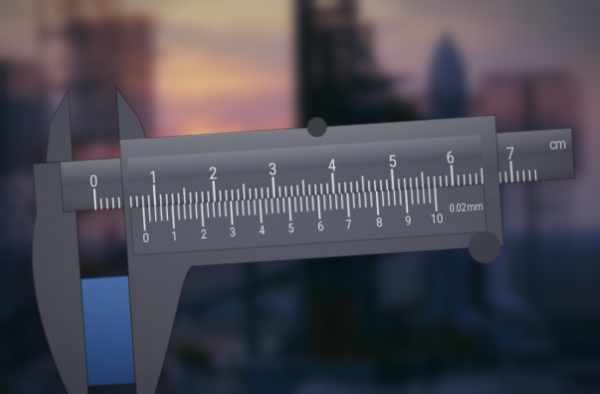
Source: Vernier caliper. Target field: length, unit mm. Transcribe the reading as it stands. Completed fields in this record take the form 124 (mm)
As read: 8.0 (mm)
